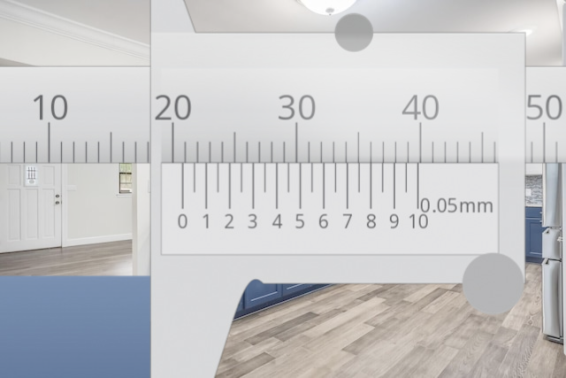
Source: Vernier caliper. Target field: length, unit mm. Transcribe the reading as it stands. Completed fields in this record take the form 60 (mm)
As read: 20.8 (mm)
